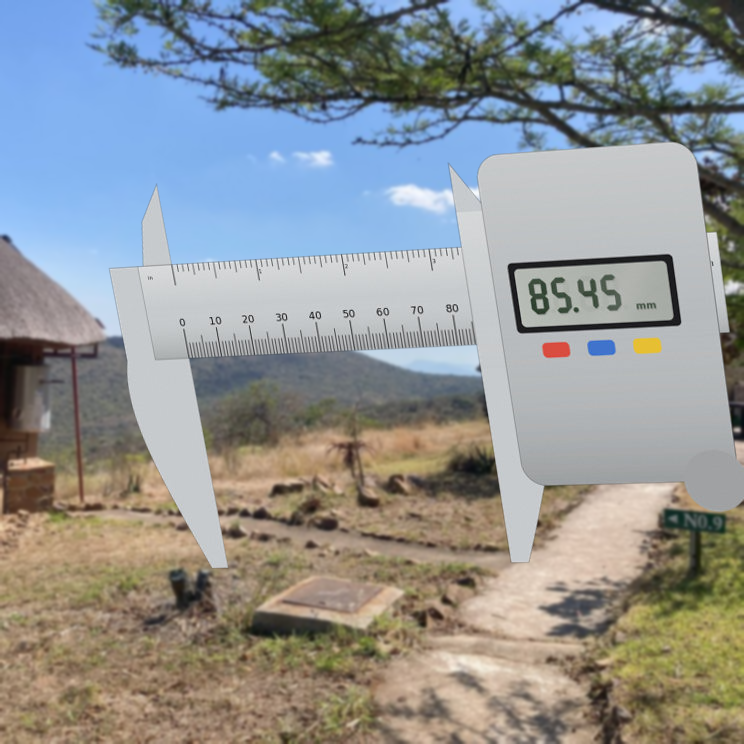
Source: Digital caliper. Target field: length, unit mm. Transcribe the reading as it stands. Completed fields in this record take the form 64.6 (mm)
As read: 85.45 (mm)
